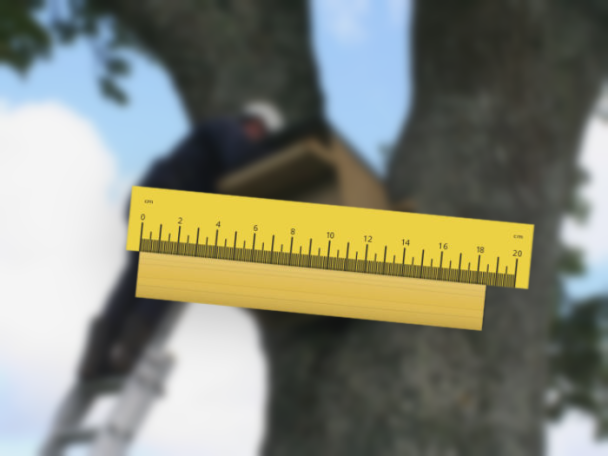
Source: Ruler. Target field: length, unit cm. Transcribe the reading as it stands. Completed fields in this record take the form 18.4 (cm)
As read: 18.5 (cm)
